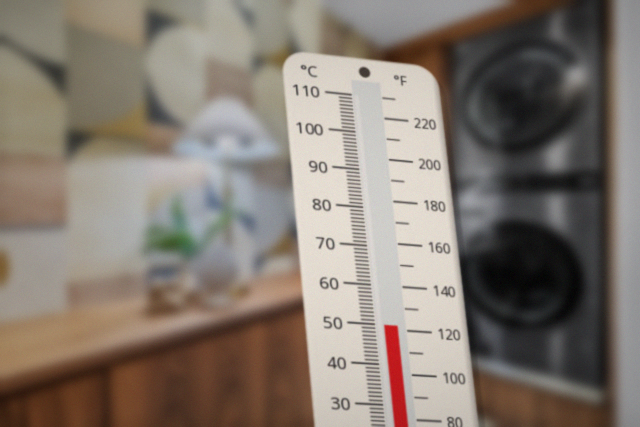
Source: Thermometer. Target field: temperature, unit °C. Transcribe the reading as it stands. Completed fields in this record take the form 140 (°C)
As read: 50 (°C)
